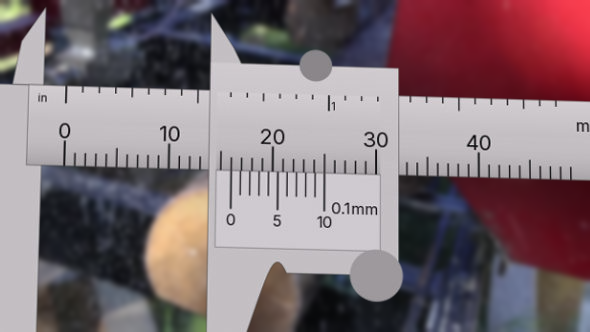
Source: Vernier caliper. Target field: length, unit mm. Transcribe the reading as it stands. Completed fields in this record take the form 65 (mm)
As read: 16.0 (mm)
